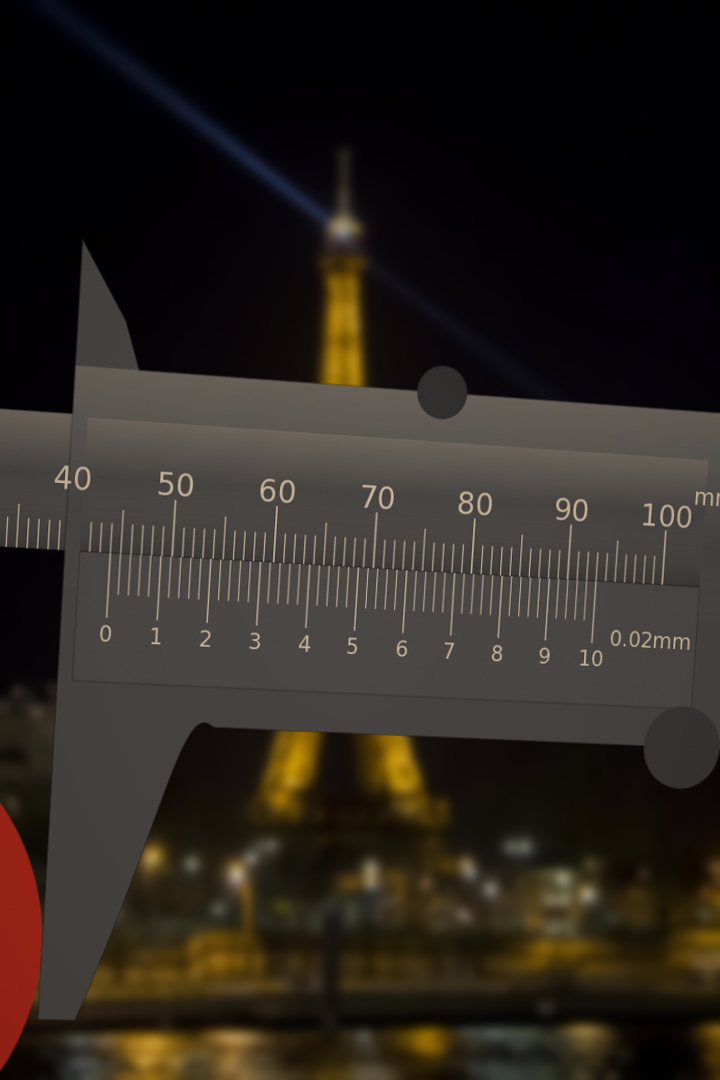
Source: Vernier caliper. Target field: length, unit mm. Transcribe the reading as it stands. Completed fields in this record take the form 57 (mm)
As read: 44.0 (mm)
